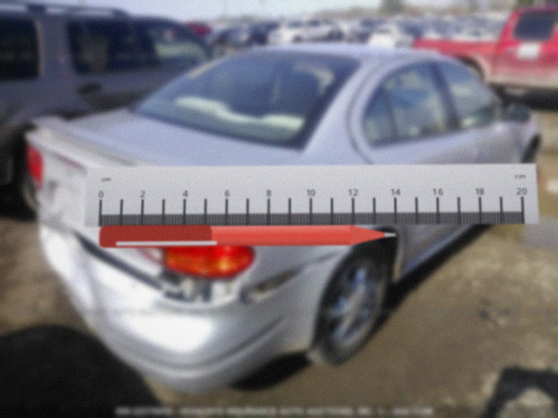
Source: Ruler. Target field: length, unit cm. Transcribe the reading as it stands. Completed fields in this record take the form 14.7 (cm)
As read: 14 (cm)
